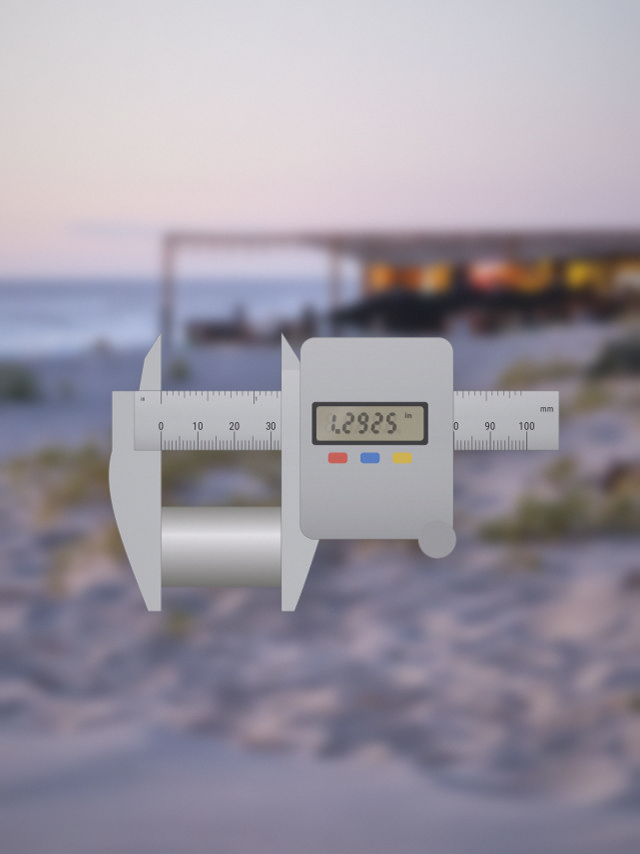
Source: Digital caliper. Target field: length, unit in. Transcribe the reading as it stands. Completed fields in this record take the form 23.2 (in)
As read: 1.2925 (in)
